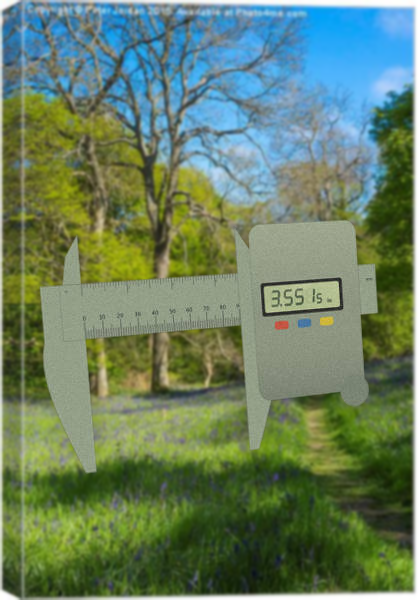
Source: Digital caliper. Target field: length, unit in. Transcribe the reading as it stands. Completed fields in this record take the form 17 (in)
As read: 3.5515 (in)
